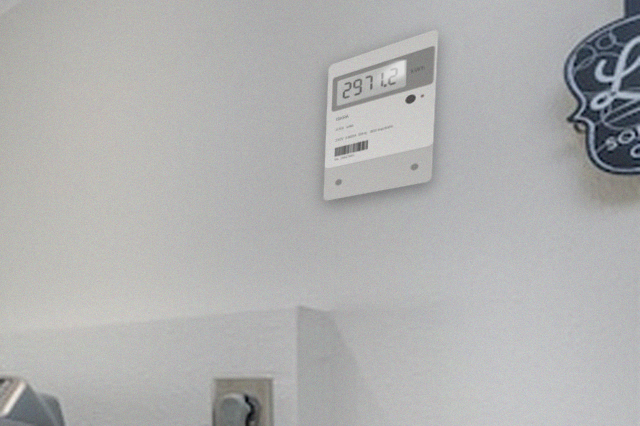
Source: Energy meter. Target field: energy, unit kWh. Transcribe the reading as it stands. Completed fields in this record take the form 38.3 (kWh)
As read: 2971.2 (kWh)
